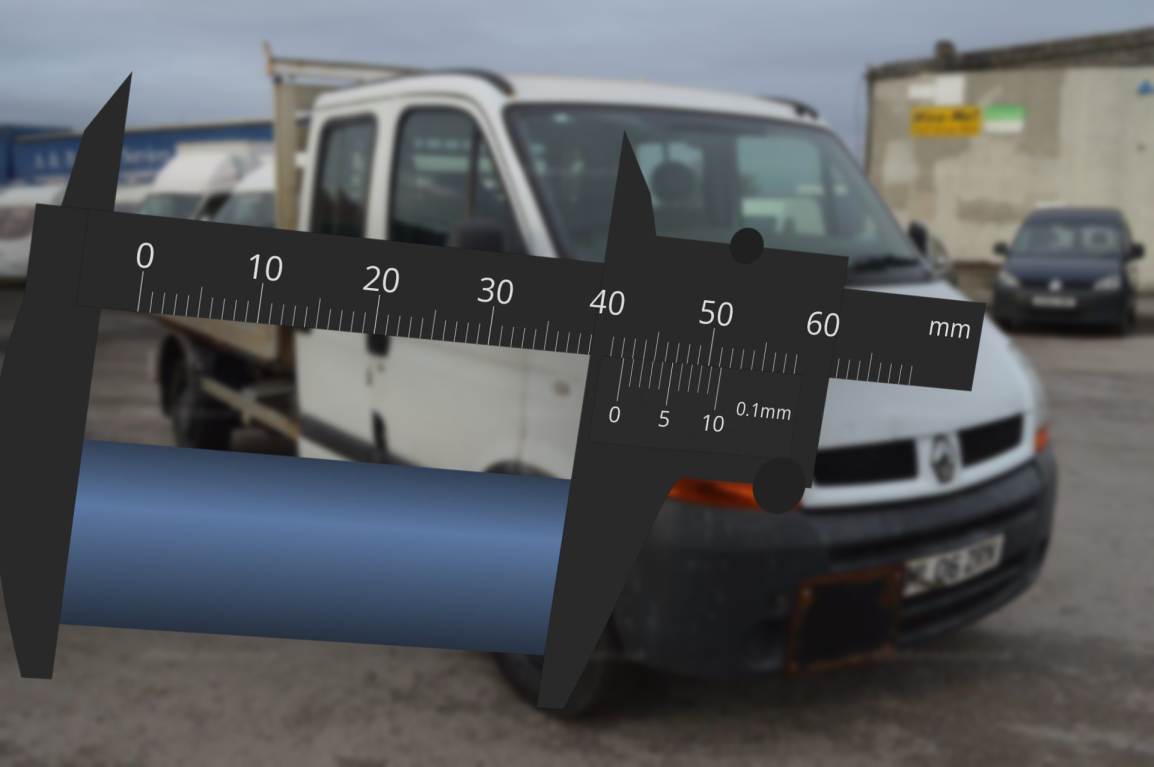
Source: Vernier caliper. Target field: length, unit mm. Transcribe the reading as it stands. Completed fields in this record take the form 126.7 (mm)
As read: 42.2 (mm)
